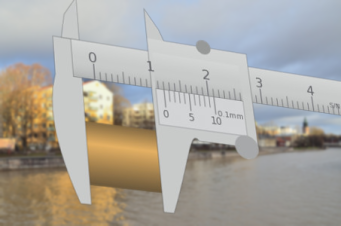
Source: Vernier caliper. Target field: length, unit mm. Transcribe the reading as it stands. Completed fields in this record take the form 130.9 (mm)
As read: 12.0 (mm)
